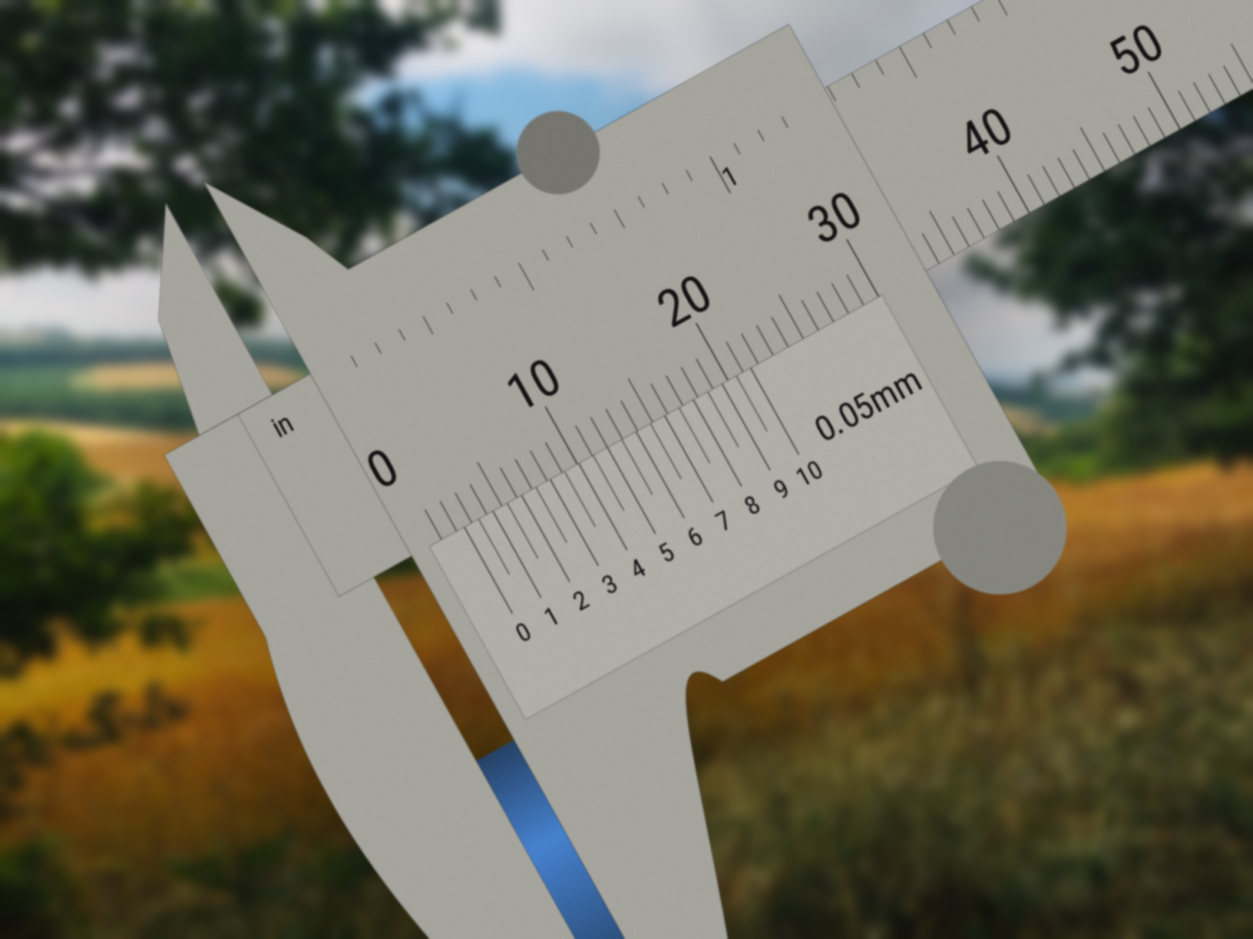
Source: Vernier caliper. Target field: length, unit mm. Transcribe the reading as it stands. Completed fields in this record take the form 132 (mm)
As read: 2.5 (mm)
